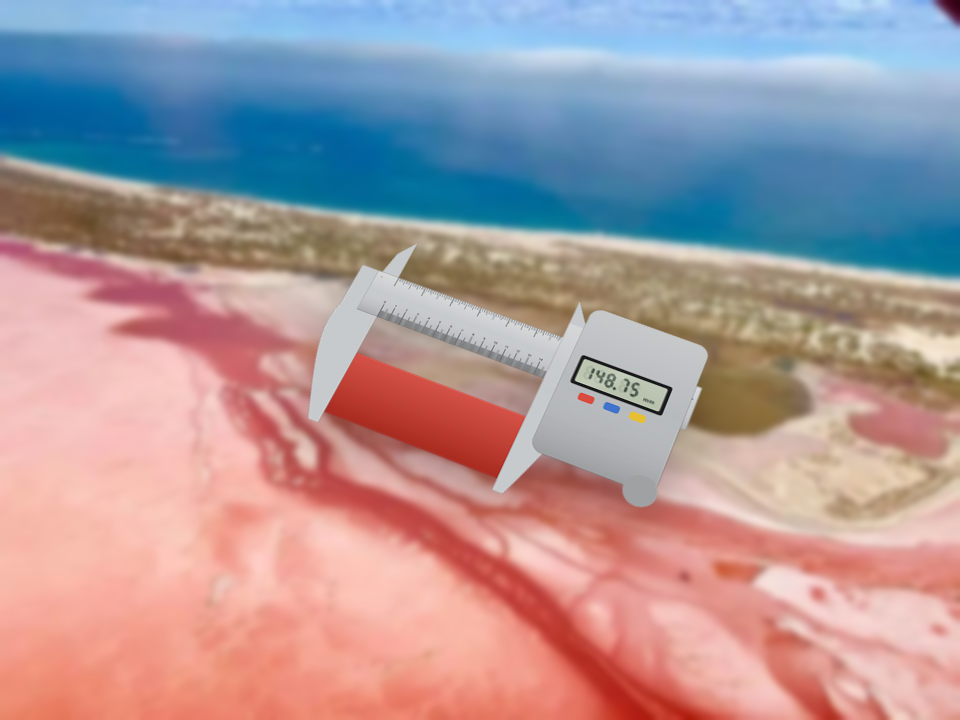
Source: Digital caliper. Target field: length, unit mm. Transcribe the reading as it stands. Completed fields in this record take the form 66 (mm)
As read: 148.75 (mm)
